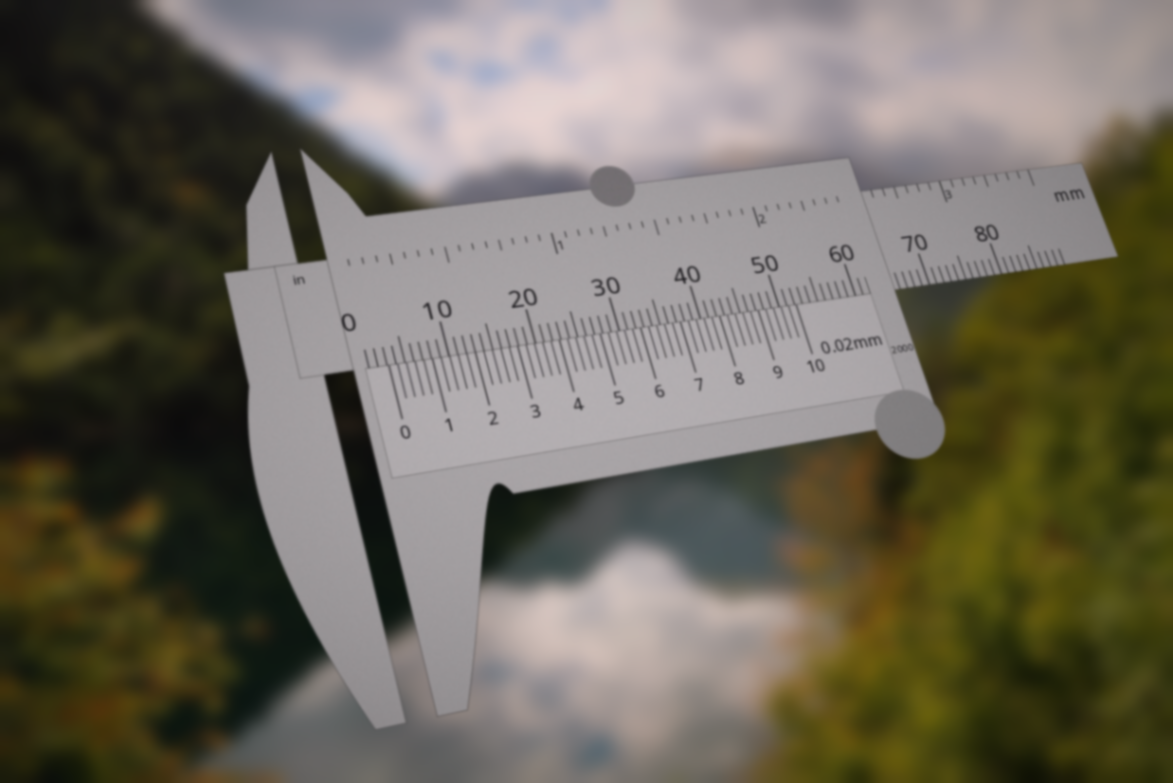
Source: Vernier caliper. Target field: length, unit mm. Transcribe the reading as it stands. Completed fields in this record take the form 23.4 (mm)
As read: 3.2 (mm)
